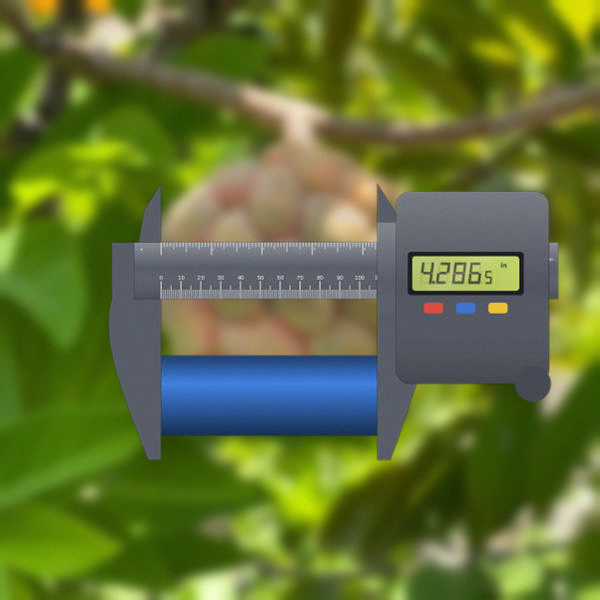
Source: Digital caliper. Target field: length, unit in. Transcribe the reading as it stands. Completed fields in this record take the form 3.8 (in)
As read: 4.2865 (in)
